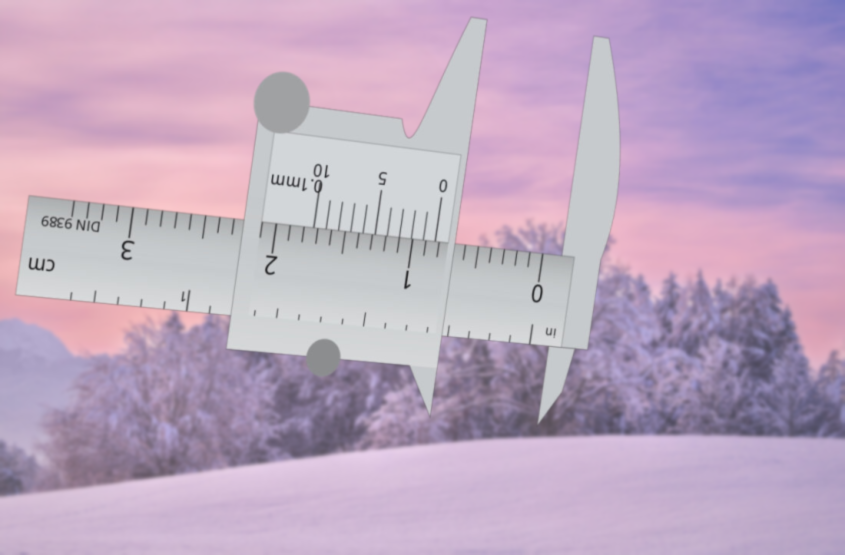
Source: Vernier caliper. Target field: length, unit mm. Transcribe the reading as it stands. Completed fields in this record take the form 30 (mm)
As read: 8.3 (mm)
